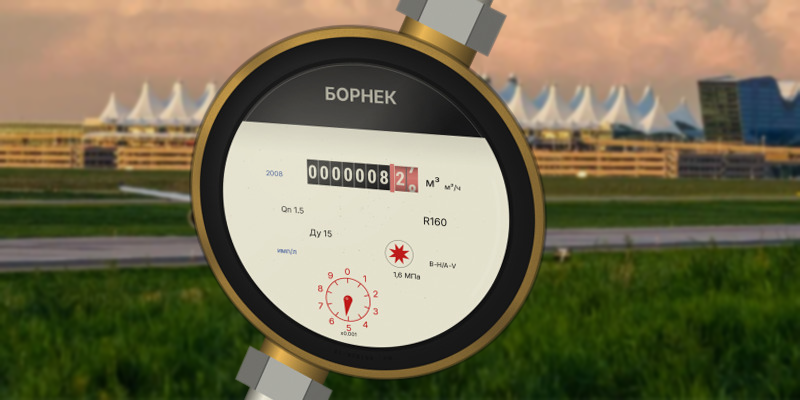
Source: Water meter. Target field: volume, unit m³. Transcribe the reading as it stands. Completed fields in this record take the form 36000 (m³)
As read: 8.275 (m³)
